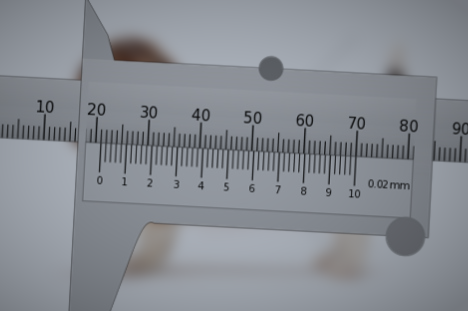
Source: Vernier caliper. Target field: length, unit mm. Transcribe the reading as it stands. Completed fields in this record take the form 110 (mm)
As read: 21.0 (mm)
